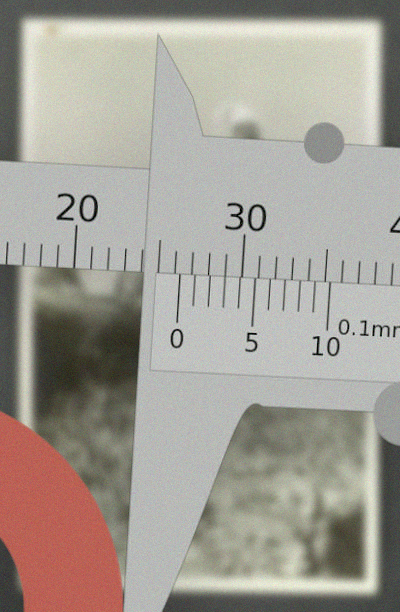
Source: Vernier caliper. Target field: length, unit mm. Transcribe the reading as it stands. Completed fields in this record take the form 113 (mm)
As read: 26.3 (mm)
